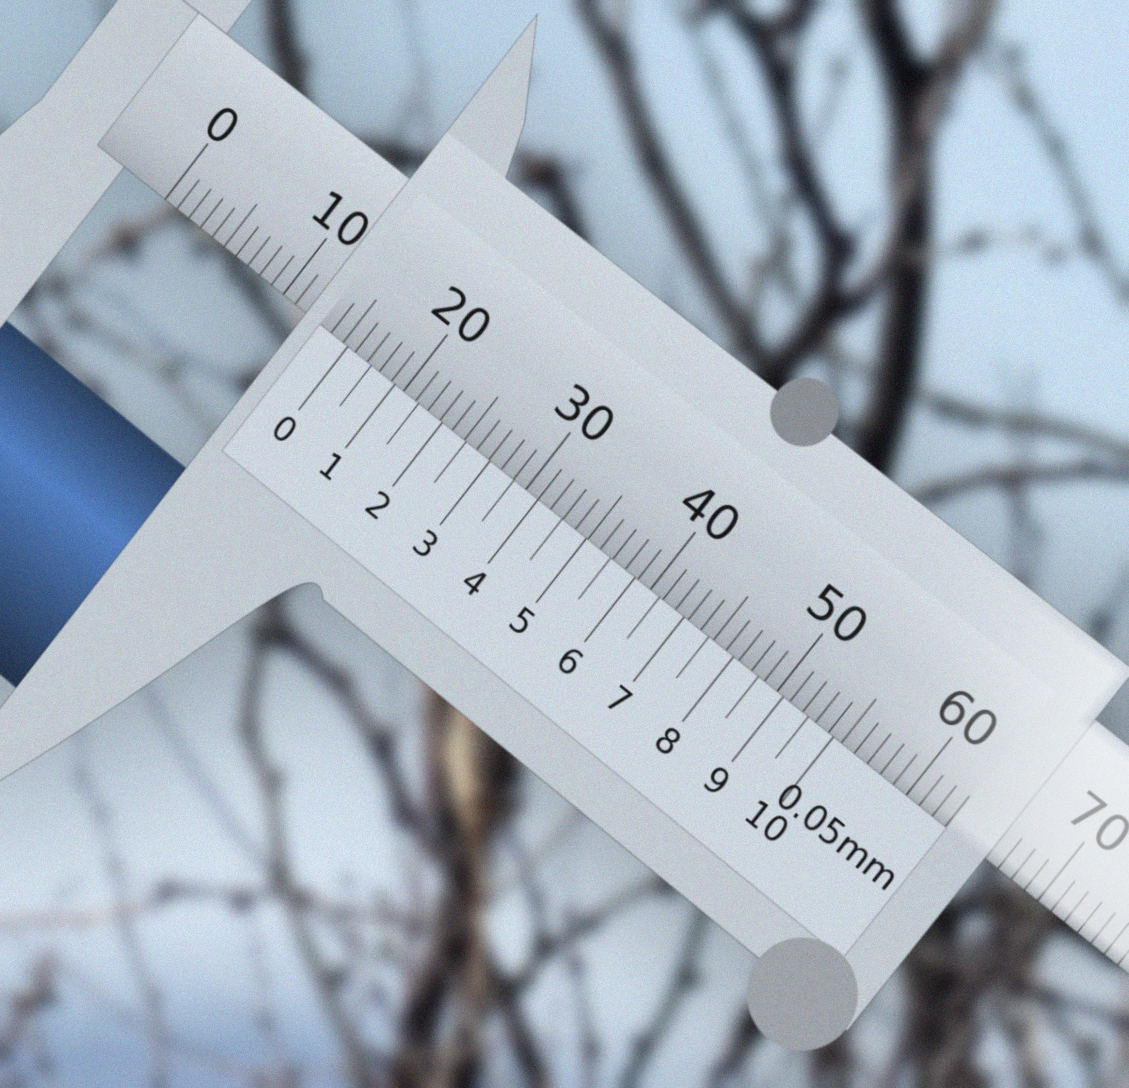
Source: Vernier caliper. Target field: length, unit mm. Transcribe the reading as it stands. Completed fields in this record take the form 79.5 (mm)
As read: 15.4 (mm)
